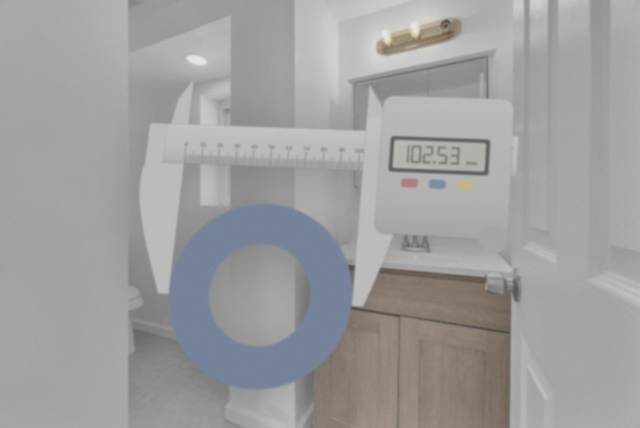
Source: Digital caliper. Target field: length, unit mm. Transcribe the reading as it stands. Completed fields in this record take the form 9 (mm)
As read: 102.53 (mm)
